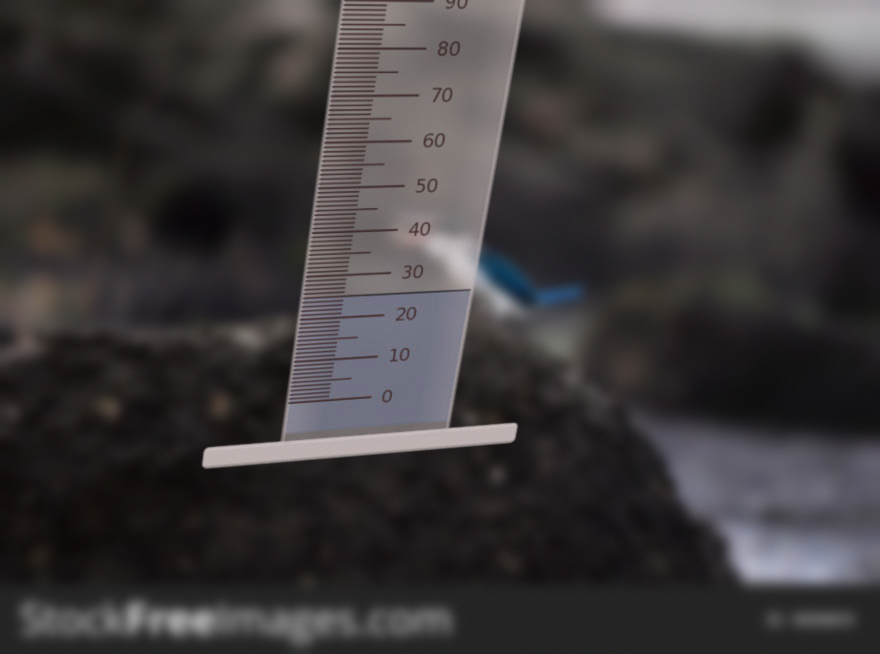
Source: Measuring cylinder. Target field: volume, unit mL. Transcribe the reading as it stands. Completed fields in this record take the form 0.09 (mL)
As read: 25 (mL)
